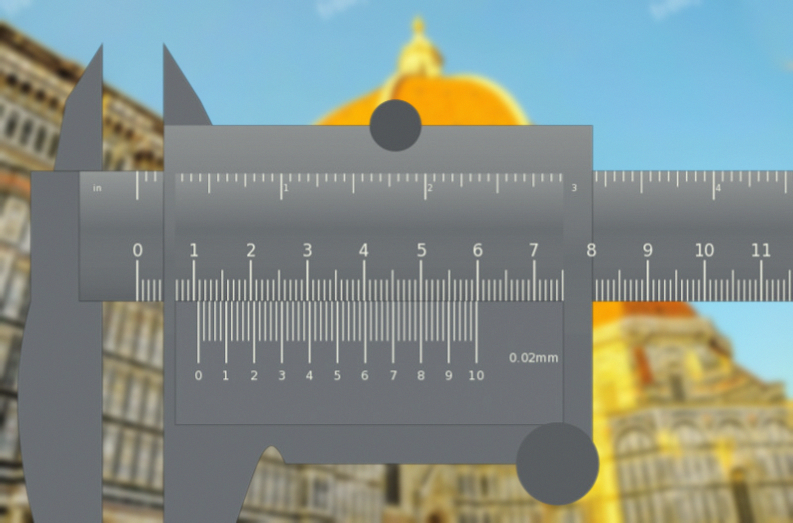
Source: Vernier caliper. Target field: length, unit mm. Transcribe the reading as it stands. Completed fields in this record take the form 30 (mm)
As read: 10.8 (mm)
